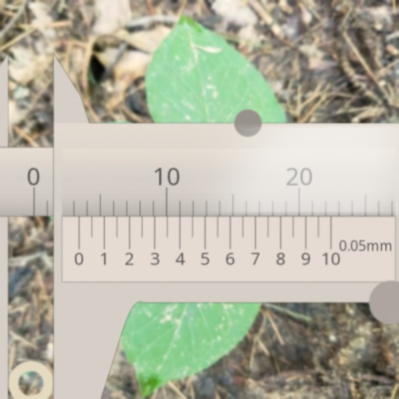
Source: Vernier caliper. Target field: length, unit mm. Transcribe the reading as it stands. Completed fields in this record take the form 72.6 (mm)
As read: 3.4 (mm)
